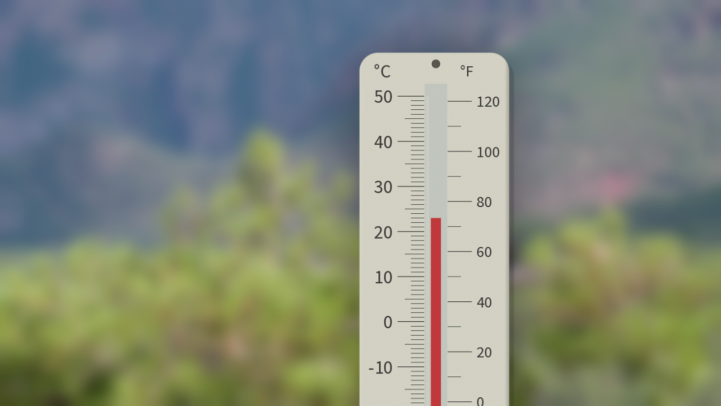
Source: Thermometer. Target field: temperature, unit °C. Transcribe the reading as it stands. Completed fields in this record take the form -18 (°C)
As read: 23 (°C)
